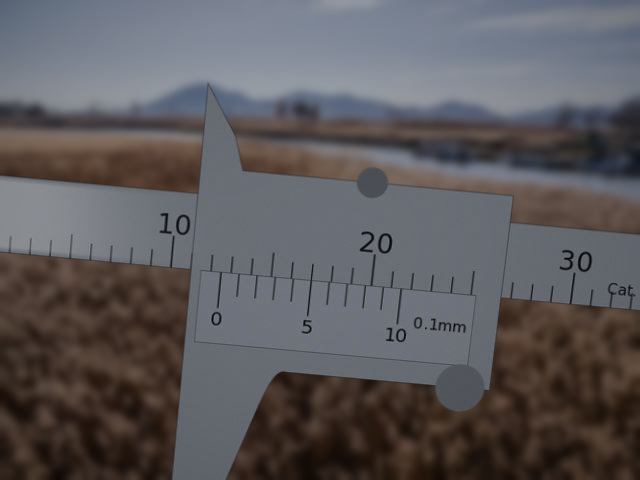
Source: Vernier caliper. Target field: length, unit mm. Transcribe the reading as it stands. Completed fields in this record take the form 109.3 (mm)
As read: 12.5 (mm)
